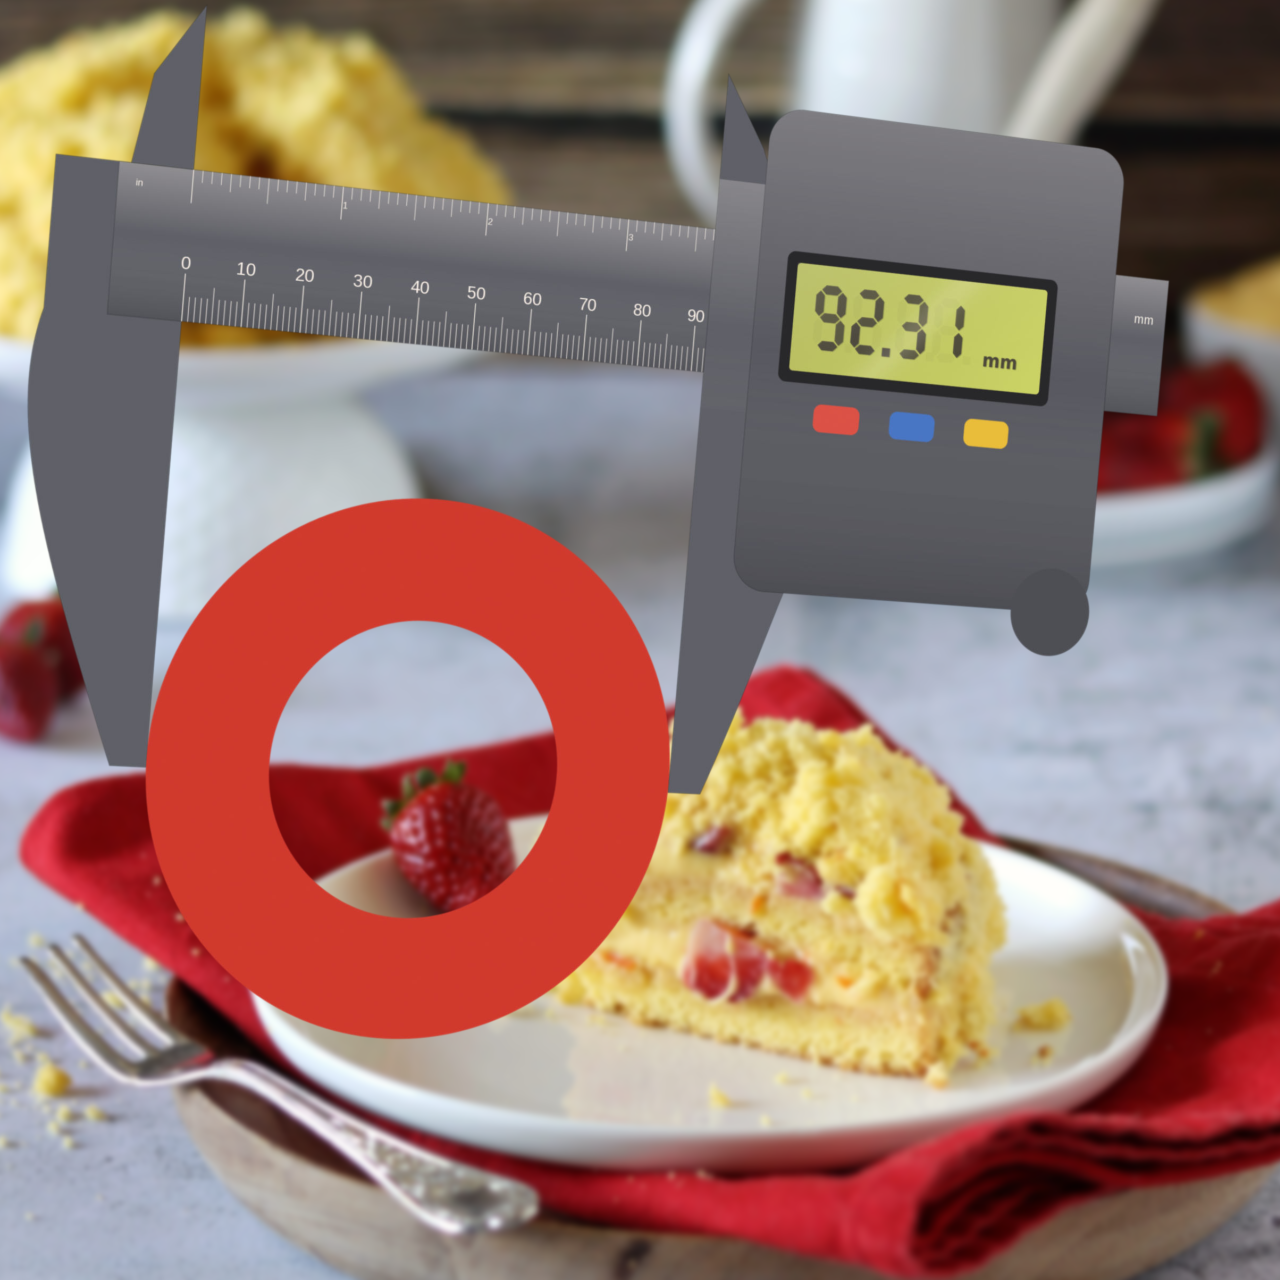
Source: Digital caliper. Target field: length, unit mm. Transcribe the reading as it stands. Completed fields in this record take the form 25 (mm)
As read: 92.31 (mm)
